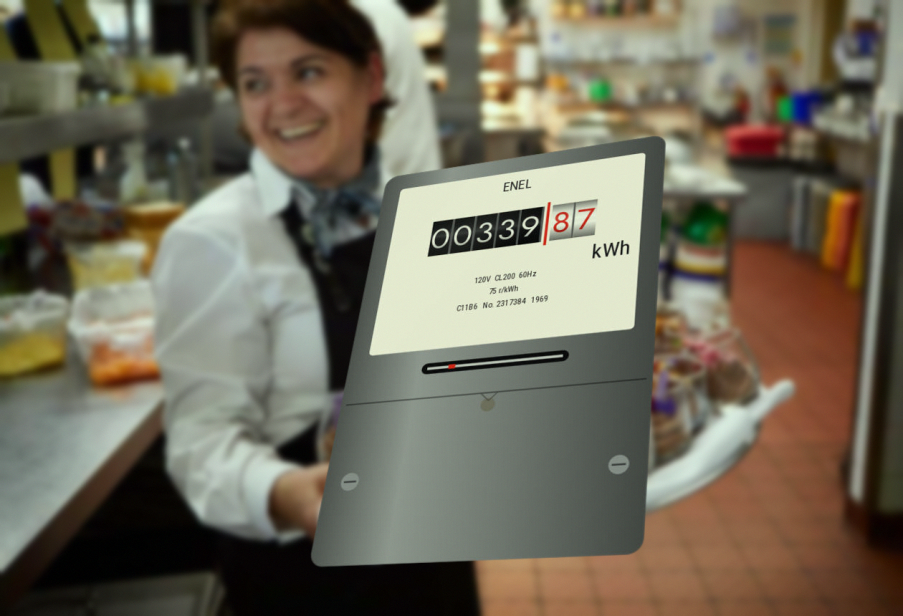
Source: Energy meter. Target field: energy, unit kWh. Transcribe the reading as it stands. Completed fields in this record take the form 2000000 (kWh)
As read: 339.87 (kWh)
